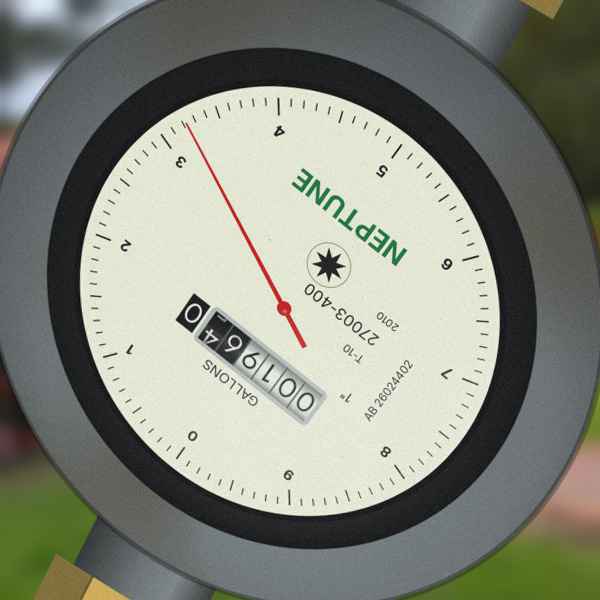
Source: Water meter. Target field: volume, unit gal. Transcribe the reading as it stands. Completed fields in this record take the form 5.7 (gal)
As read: 19643.2 (gal)
